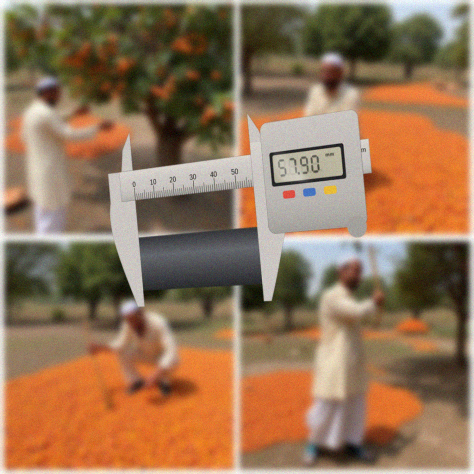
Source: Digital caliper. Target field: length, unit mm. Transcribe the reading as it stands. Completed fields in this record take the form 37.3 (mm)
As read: 57.90 (mm)
